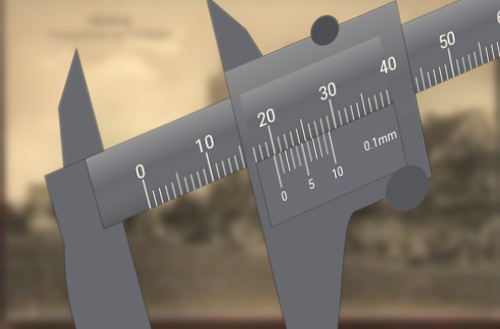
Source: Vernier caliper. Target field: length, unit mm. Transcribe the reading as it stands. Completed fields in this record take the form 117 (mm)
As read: 19.8 (mm)
